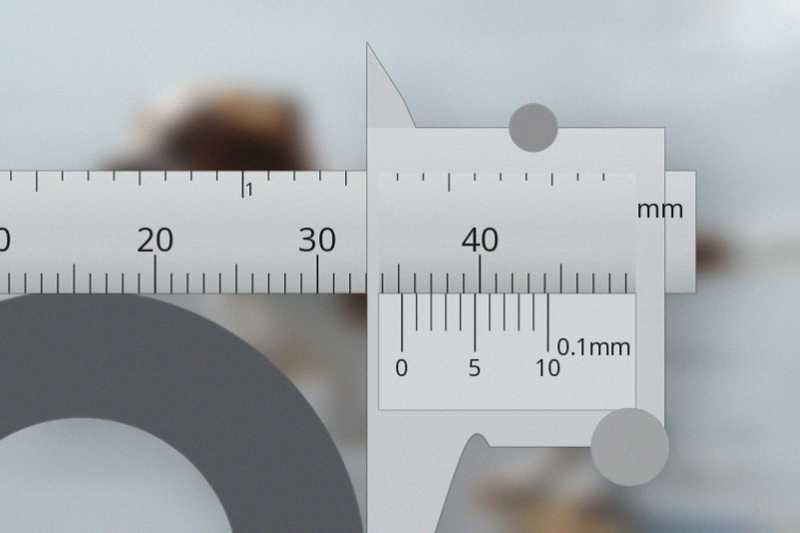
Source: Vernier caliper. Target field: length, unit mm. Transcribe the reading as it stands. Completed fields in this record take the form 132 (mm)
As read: 35.2 (mm)
